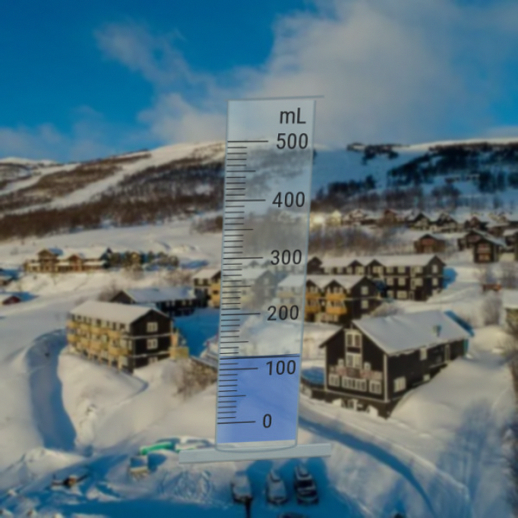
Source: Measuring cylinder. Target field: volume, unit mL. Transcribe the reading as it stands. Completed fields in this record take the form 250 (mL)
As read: 120 (mL)
